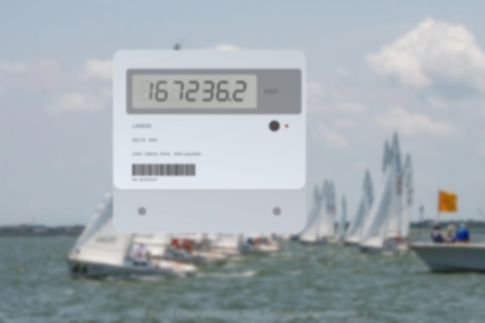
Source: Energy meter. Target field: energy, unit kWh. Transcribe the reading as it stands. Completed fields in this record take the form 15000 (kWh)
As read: 167236.2 (kWh)
